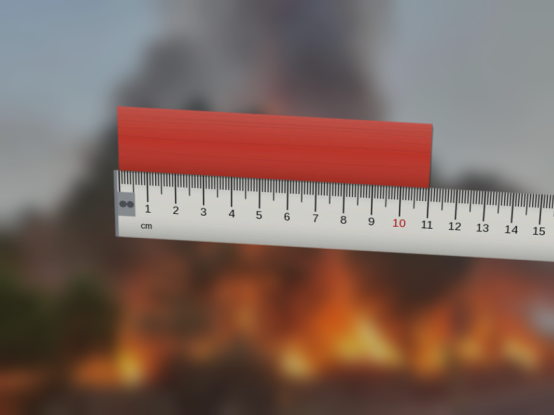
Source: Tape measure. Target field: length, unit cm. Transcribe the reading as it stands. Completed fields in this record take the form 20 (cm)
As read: 11 (cm)
